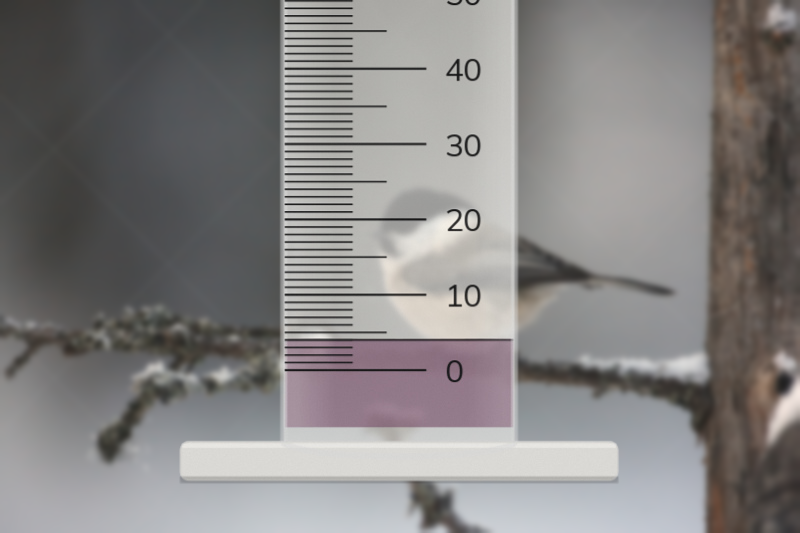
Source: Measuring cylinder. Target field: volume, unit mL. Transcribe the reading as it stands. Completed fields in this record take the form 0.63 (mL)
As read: 4 (mL)
